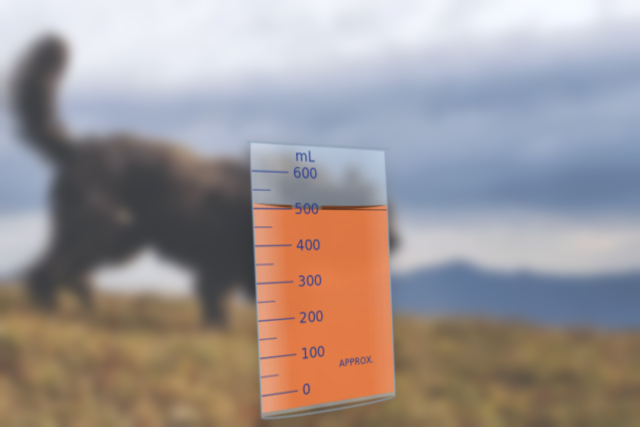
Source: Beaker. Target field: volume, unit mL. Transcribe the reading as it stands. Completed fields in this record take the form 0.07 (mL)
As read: 500 (mL)
